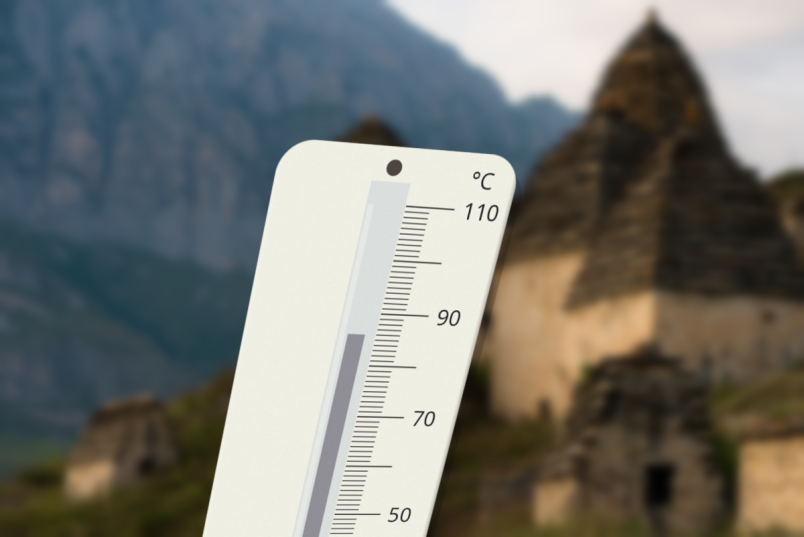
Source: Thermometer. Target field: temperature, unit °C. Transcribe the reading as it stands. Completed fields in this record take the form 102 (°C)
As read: 86 (°C)
